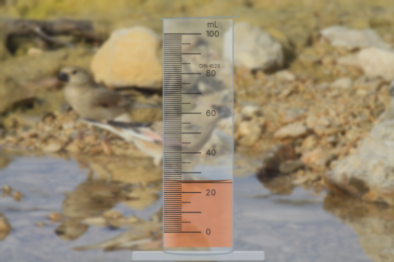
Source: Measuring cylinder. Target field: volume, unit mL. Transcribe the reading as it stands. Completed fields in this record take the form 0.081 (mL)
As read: 25 (mL)
